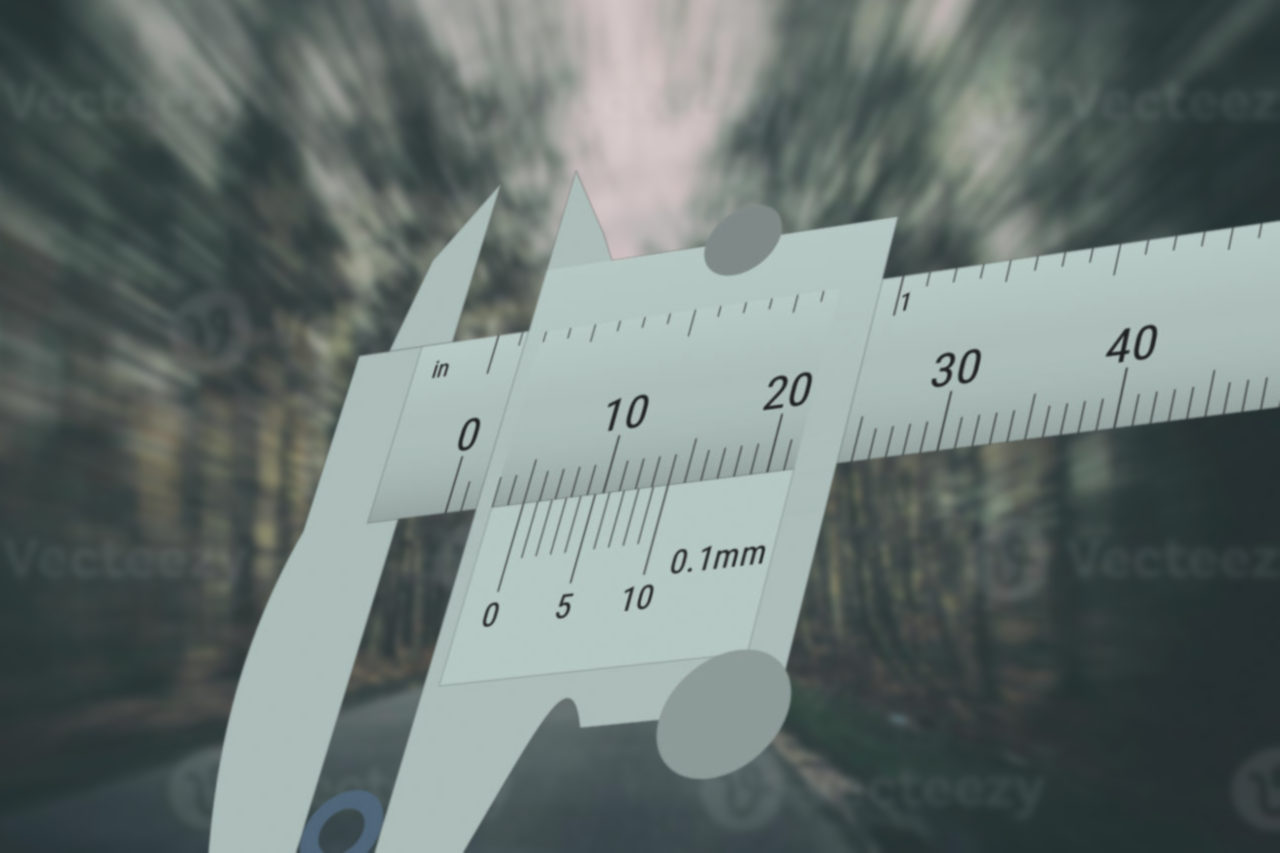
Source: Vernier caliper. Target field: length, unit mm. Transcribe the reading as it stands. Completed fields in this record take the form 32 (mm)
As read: 5.0 (mm)
